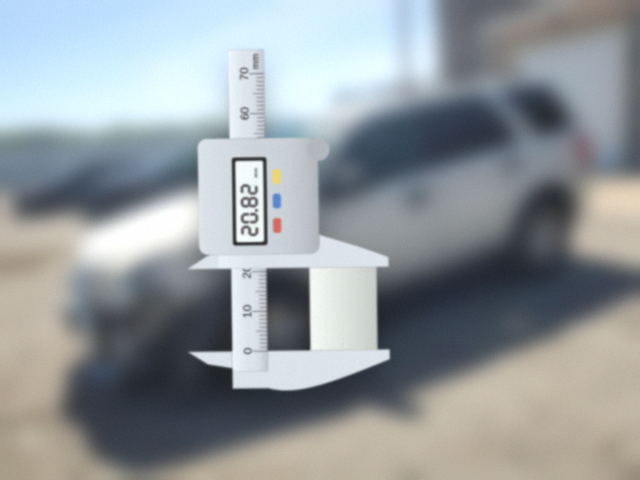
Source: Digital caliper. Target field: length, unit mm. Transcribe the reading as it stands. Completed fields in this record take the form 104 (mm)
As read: 20.82 (mm)
